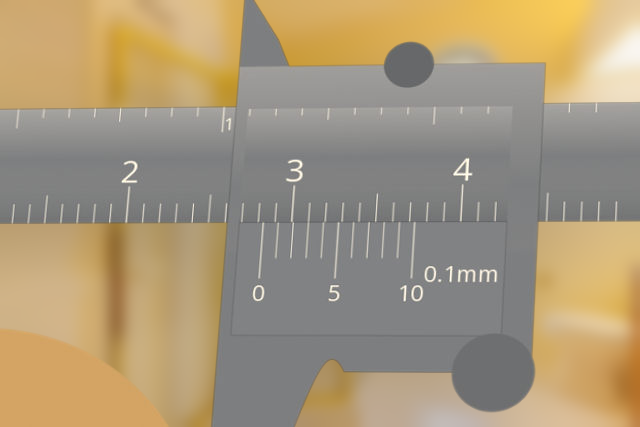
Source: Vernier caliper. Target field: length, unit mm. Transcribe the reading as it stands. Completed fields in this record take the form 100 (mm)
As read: 28.3 (mm)
